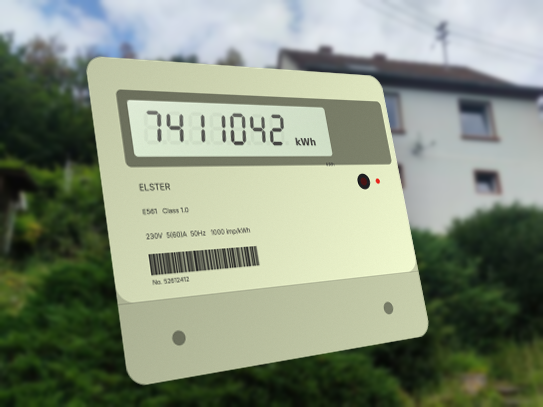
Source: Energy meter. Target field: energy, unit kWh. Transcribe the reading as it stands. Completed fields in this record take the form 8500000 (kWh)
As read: 7411042 (kWh)
